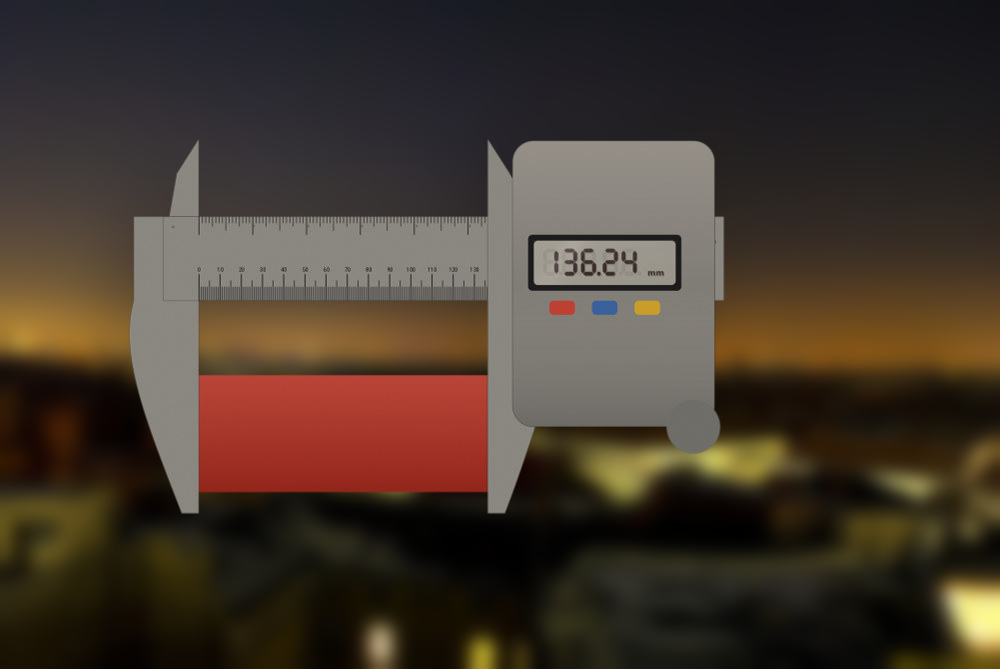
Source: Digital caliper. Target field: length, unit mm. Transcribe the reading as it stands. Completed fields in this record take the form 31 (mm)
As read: 136.24 (mm)
